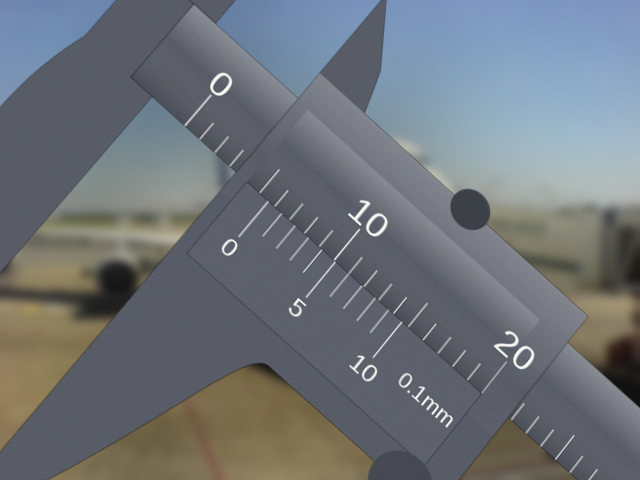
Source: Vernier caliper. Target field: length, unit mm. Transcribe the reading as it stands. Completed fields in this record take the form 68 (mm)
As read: 5.6 (mm)
